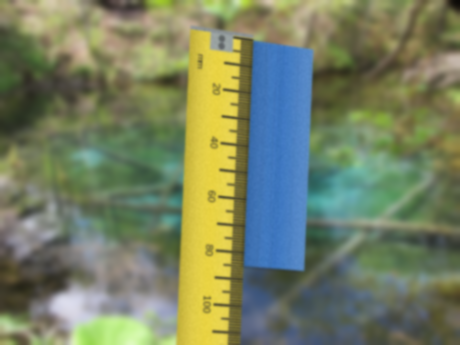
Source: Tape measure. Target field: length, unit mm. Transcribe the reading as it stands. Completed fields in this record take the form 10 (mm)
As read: 85 (mm)
